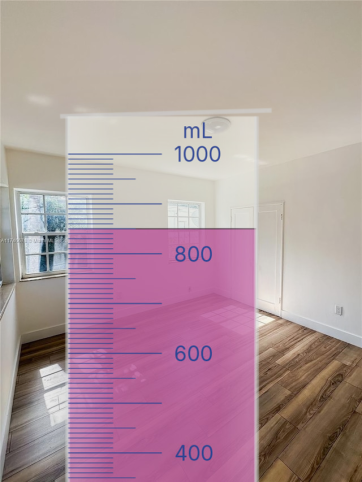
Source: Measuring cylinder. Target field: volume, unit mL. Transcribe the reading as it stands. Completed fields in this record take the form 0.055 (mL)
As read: 850 (mL)
